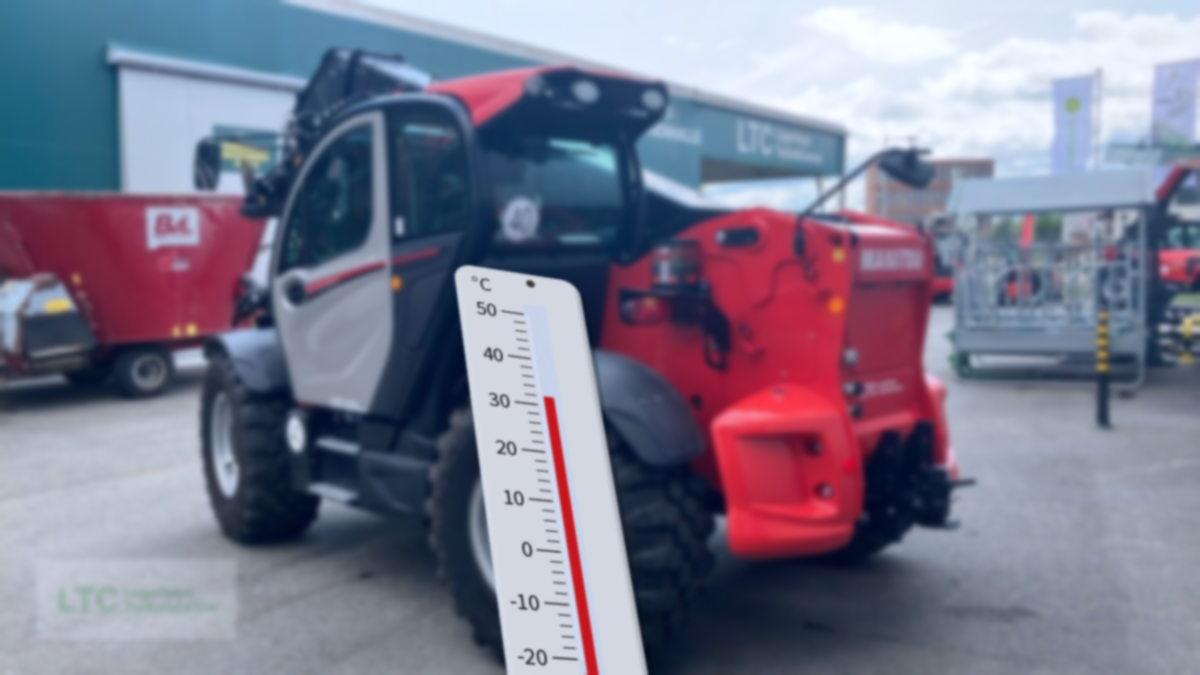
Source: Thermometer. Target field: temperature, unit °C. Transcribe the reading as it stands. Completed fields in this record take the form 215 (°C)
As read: 32 (°C)
